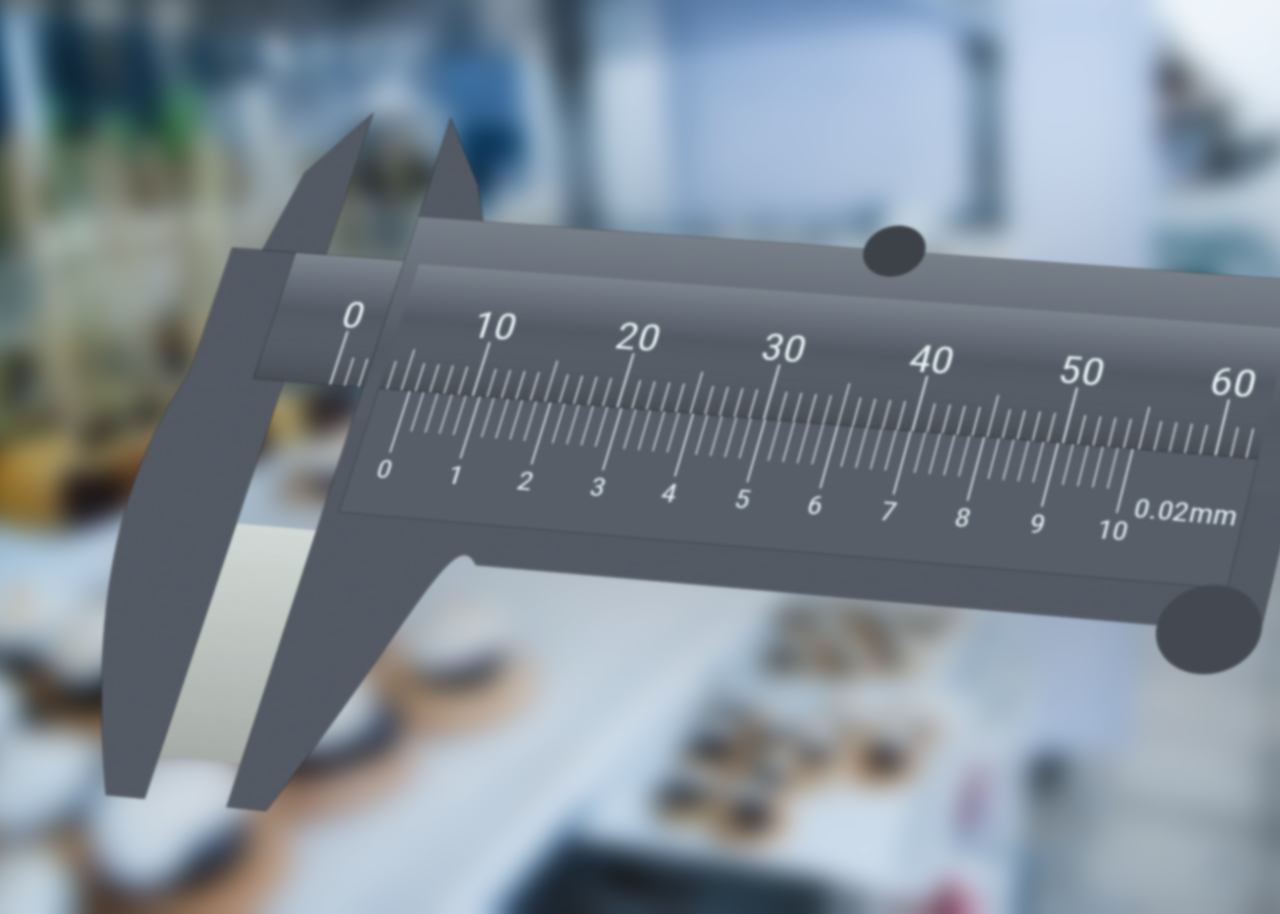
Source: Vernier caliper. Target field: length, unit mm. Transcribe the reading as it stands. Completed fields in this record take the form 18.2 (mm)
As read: 5.6 (mm)
